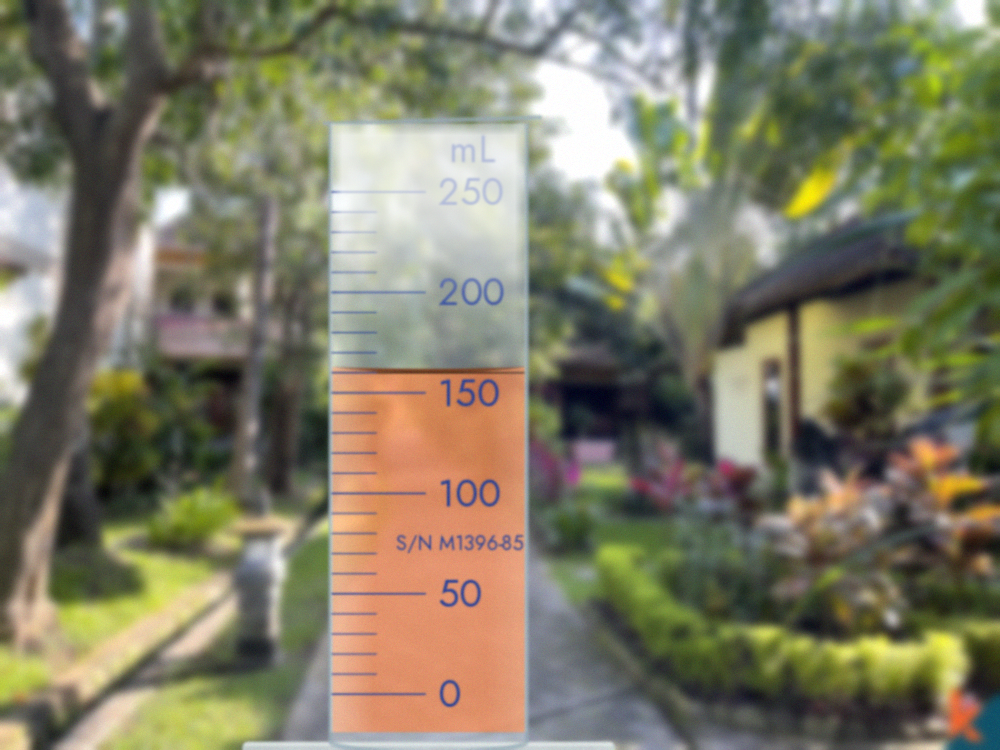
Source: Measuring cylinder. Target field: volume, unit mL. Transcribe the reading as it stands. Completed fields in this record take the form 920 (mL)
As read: 160 (mL)
